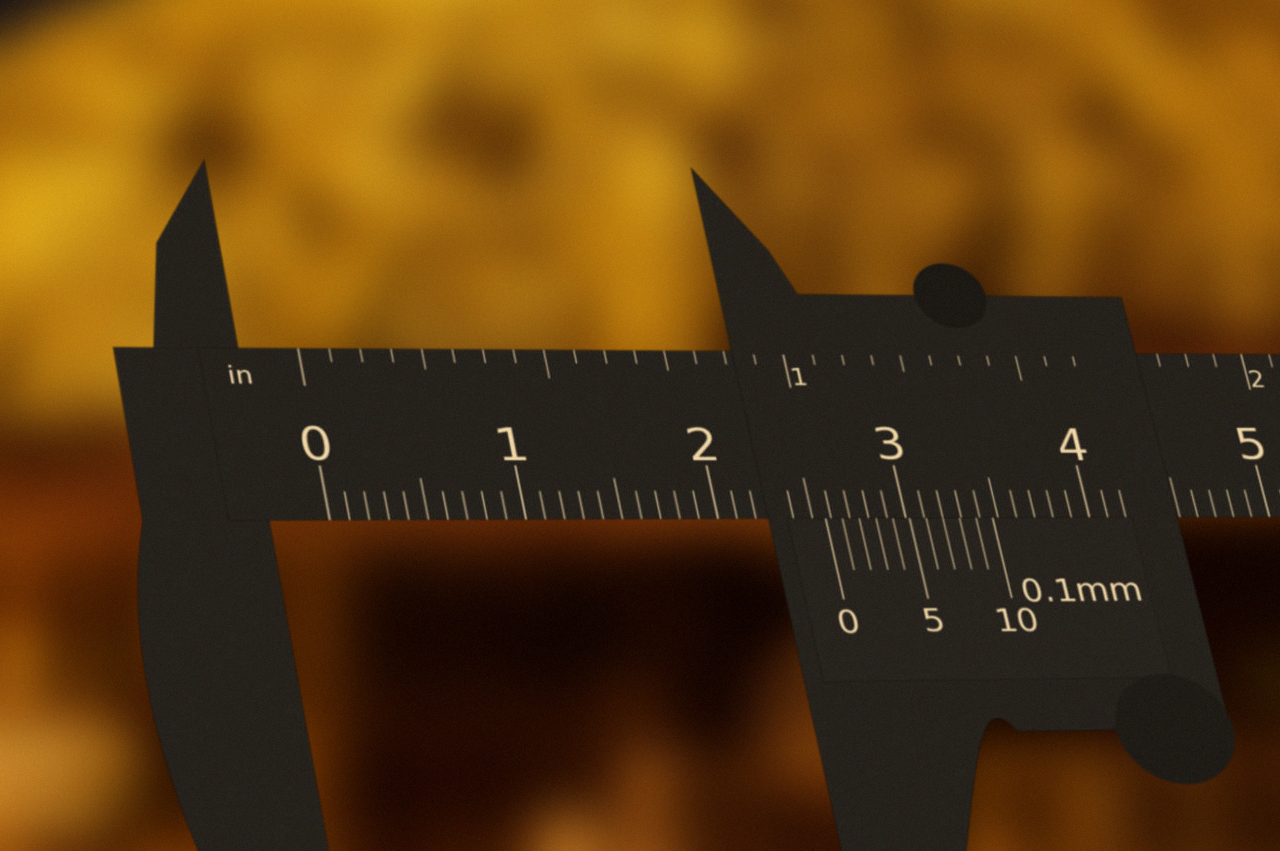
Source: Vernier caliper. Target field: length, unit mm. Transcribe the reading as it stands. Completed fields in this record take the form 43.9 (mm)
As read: 25.7 (mm)
